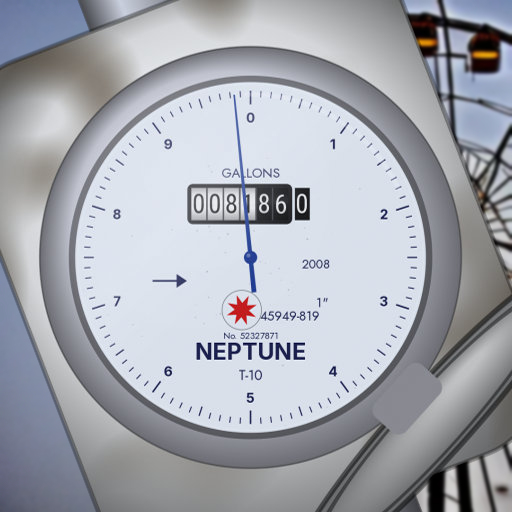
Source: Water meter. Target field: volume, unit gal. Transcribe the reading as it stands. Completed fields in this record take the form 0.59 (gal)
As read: 81859.8 (gal)
